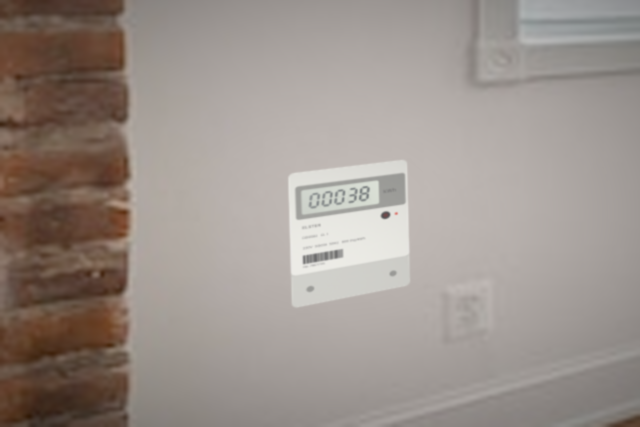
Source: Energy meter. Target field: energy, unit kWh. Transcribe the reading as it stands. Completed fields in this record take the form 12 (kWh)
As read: 38 (kWh)
